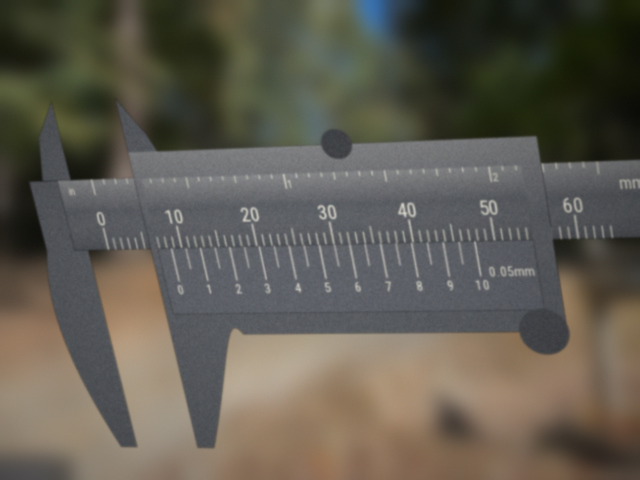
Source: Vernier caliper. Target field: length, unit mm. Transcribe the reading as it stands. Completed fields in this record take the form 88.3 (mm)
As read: 8.6 (mm)
